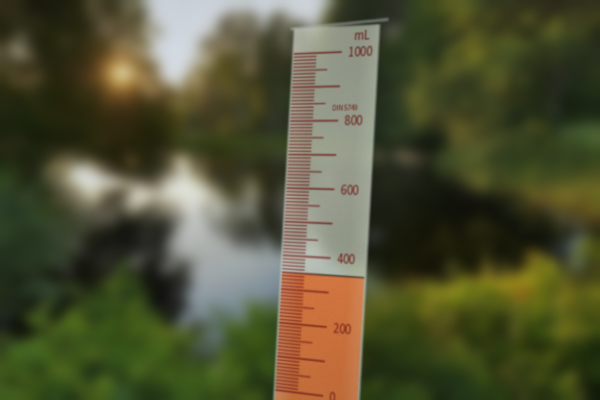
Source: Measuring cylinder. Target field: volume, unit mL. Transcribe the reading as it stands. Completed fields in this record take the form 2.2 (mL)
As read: 350 (mL)
